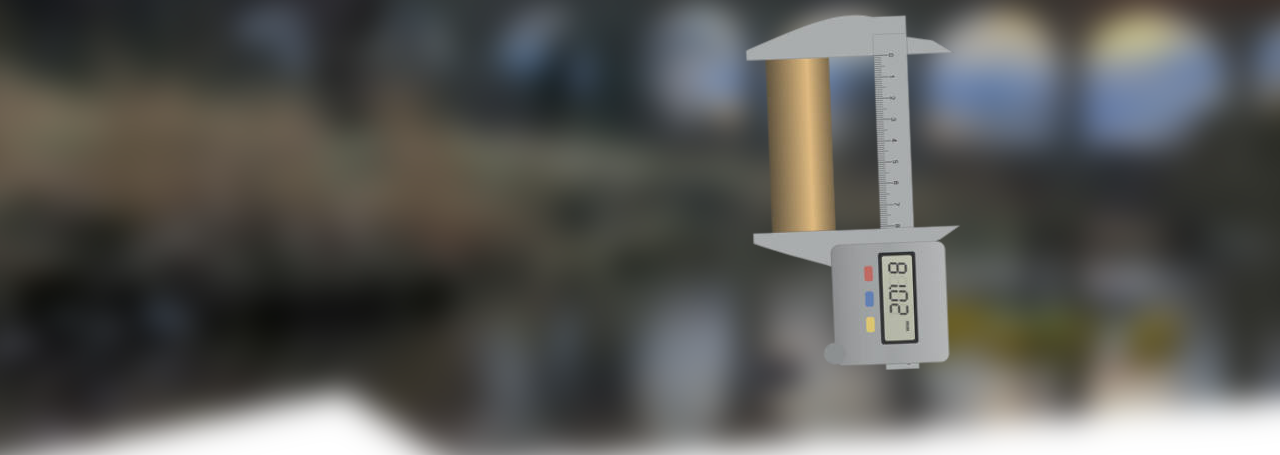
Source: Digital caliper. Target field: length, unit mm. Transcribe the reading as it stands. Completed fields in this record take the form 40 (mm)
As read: 81.02 (mm)
